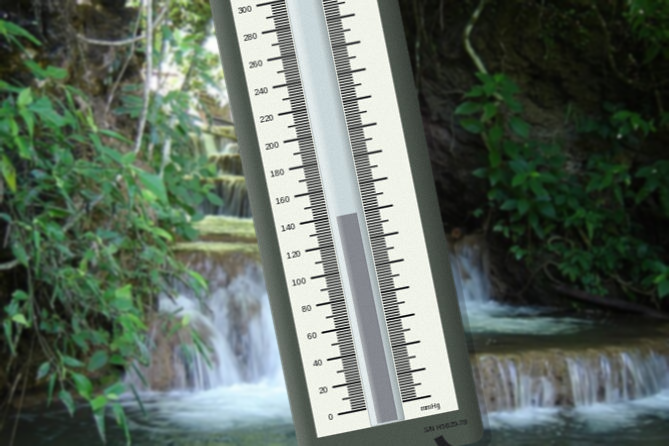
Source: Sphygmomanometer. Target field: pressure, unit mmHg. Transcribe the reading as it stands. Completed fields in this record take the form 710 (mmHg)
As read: 140 (mmHg)
